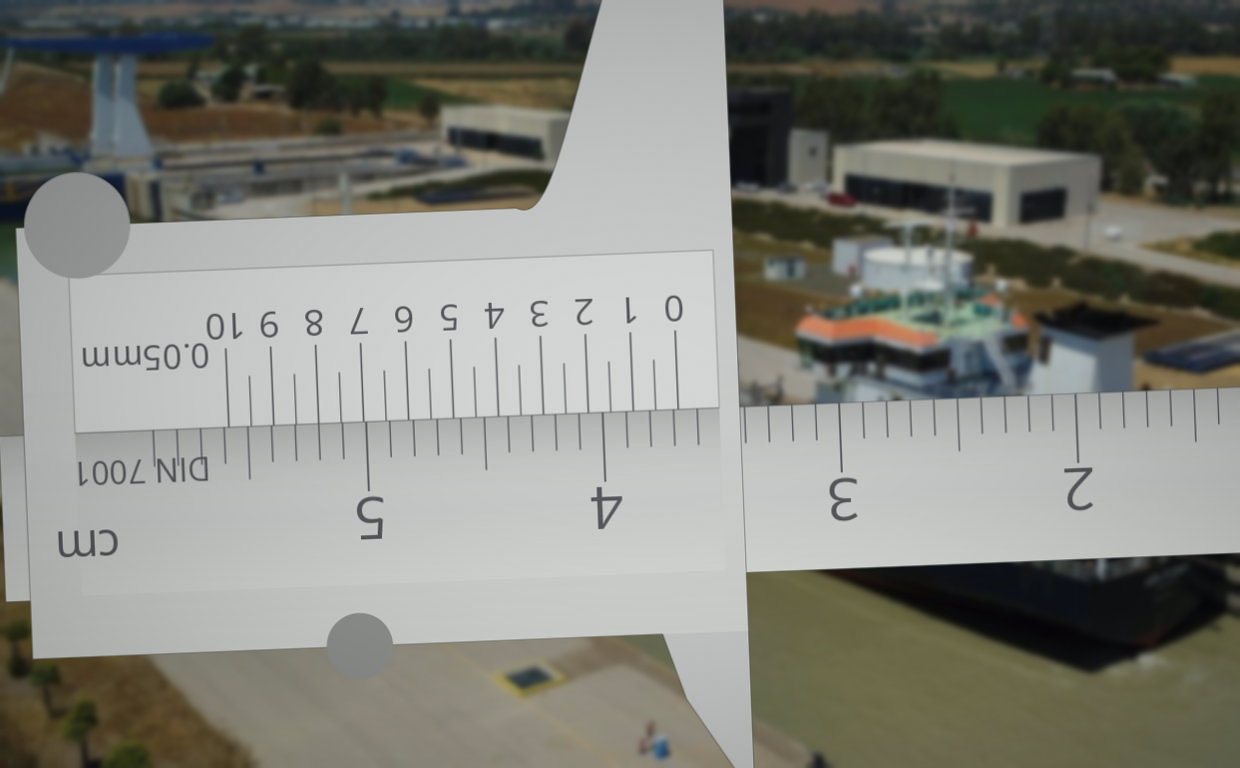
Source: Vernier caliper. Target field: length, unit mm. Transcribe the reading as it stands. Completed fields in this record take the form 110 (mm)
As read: 36.80 (mm)
